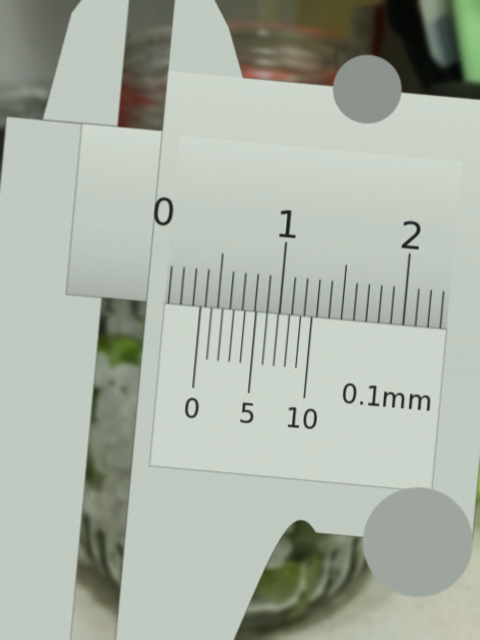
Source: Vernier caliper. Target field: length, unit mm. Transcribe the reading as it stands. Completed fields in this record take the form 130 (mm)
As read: 3.6 (mm)
